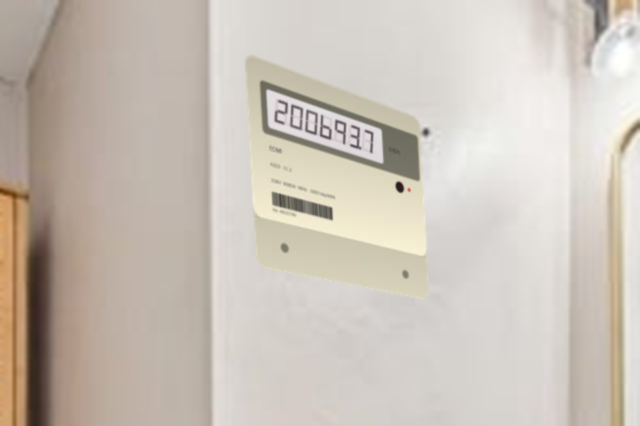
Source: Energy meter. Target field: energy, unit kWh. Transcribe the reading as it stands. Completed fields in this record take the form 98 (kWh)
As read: 200693.7 (kWh)
